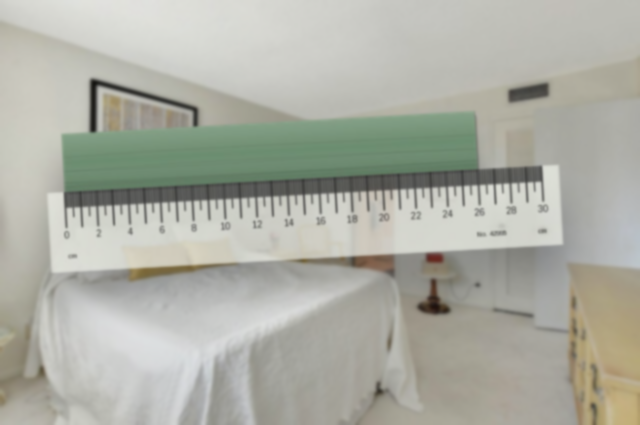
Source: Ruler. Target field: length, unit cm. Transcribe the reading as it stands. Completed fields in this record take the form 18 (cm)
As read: 26 (cm)
